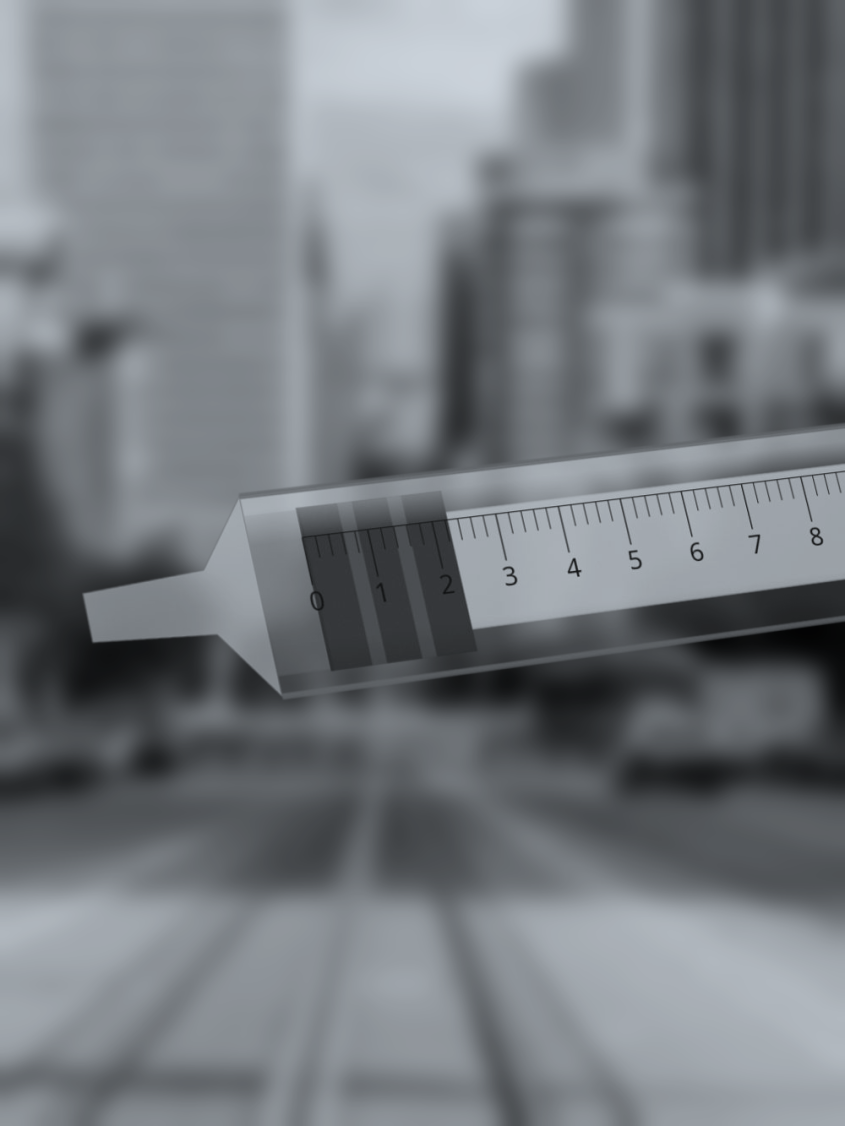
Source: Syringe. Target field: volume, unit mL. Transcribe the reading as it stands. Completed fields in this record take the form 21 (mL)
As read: 0 (mL)
